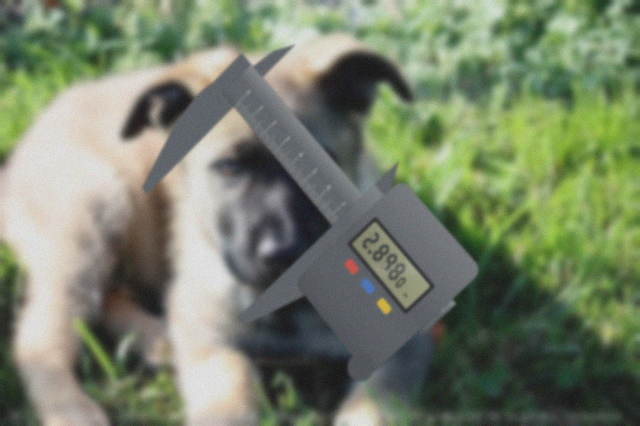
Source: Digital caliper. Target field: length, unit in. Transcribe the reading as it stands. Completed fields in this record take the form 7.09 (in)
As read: 2.8980 (in)
